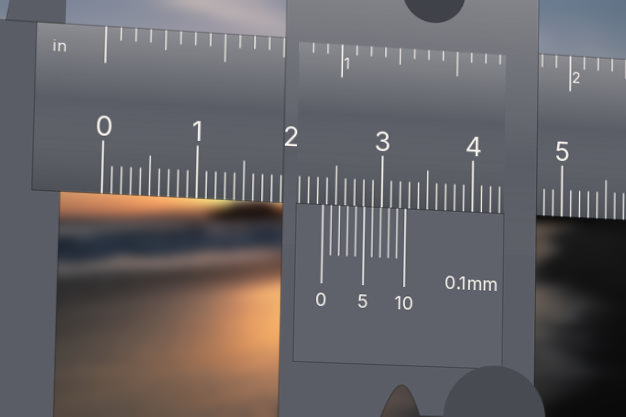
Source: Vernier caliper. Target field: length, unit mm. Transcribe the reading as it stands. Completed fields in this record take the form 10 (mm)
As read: 23.6 (mm)
